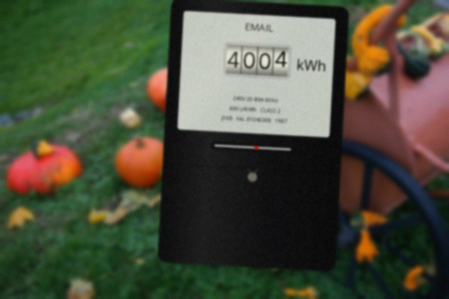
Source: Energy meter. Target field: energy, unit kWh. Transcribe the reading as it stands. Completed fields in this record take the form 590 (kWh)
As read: 4004 (kWh)
